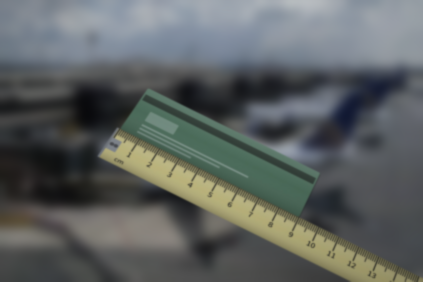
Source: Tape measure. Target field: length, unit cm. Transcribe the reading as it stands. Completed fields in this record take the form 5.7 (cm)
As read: 9 (cm)
